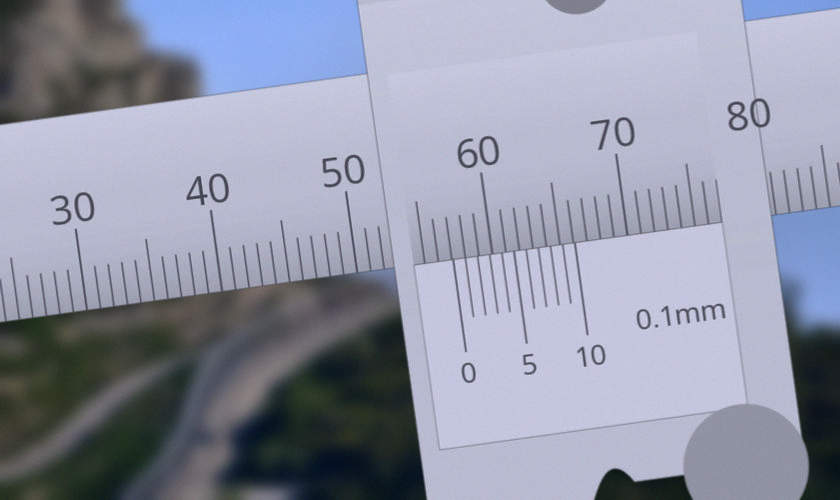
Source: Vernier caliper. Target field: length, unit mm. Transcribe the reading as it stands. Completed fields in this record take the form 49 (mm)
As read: 57.1 (mm)
